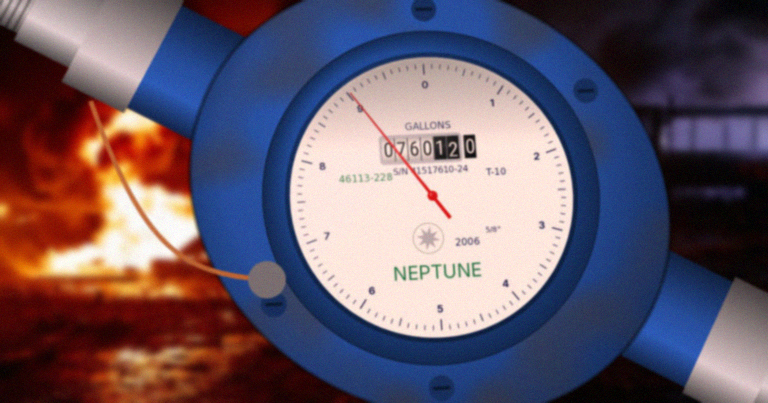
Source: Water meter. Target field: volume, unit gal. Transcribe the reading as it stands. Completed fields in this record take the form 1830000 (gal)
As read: 760119.0 (gal)
